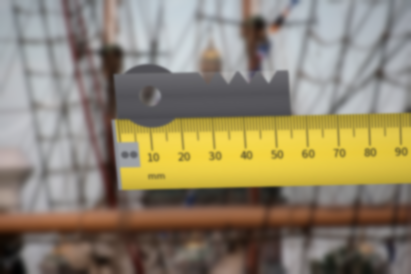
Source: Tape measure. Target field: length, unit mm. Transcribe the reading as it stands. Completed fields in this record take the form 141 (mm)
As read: 55 (mm)
